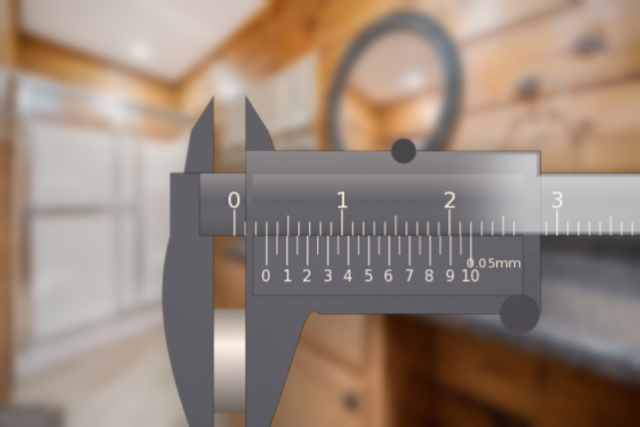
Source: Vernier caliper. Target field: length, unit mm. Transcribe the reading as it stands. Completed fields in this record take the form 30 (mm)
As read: 3.0 (mm)
